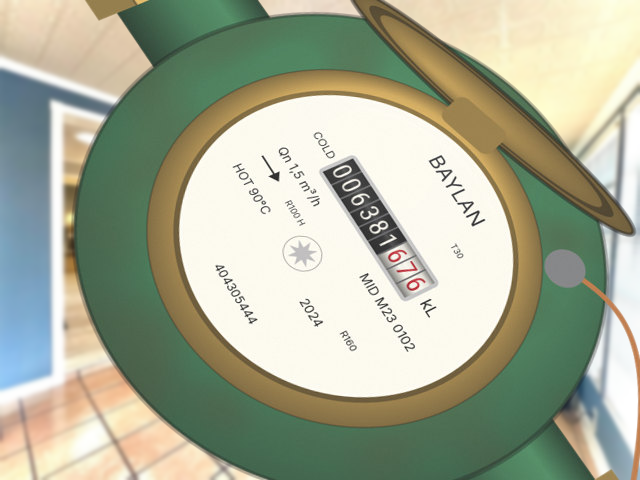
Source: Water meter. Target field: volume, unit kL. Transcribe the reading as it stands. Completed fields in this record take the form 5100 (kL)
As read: 6381.676 (kL)
